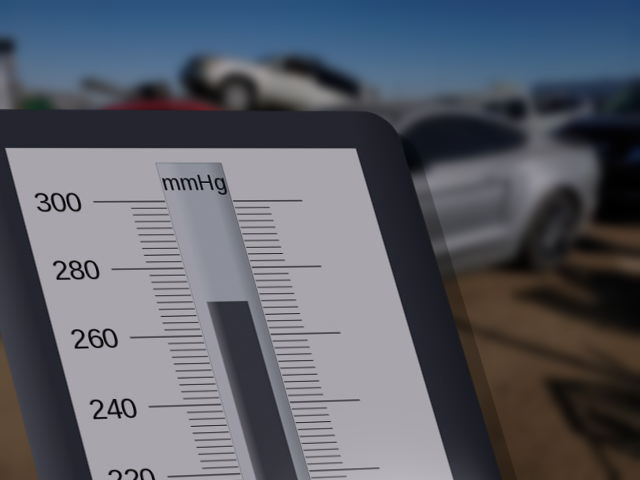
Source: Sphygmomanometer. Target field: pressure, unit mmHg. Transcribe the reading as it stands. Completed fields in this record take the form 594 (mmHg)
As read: 270 (mmHg)
